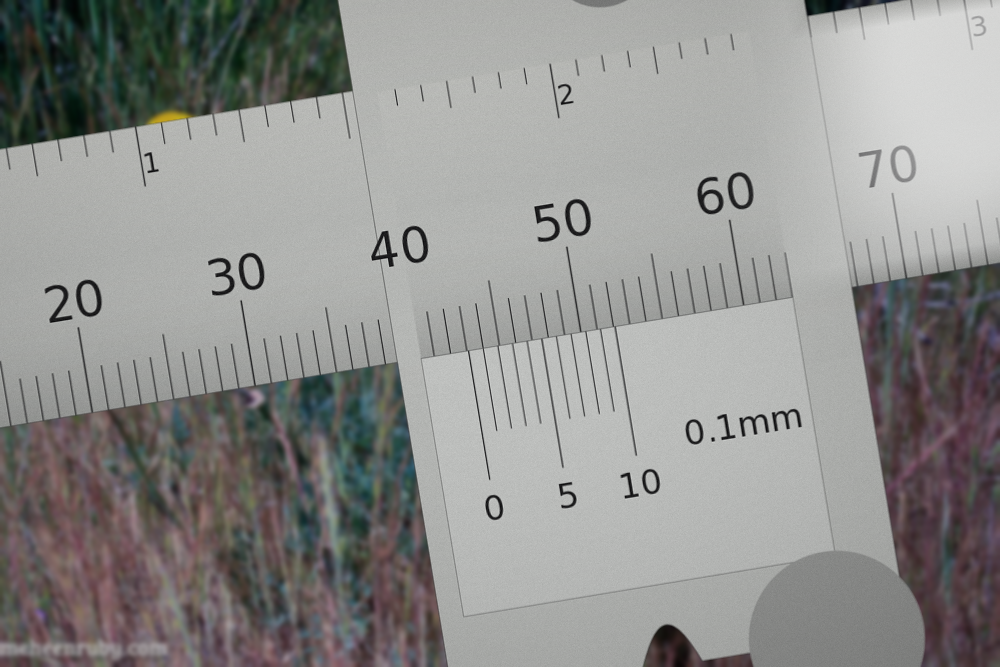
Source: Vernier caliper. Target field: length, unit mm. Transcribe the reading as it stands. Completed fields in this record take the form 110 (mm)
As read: 43.1 (mm)
